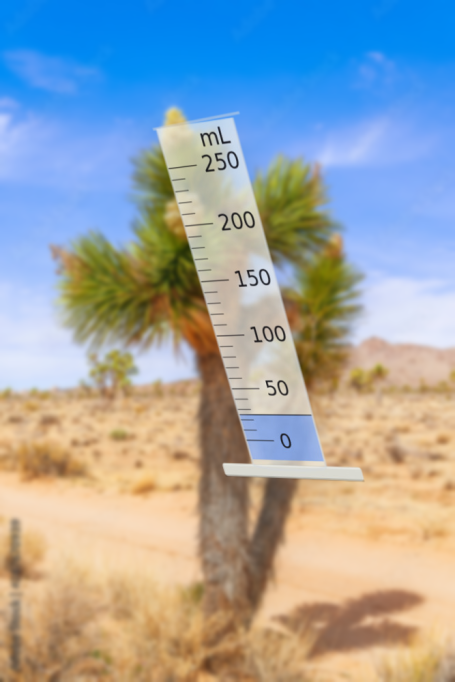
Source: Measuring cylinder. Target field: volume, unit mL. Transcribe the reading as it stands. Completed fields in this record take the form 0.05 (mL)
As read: 25 (mL)
